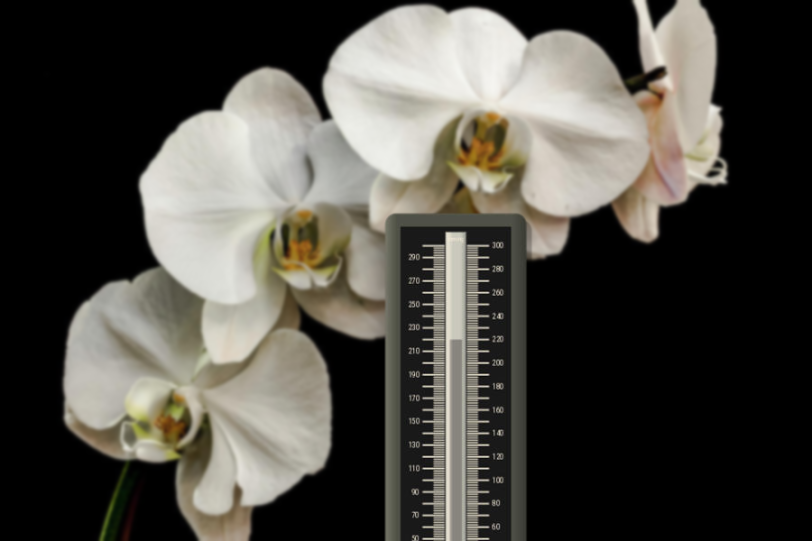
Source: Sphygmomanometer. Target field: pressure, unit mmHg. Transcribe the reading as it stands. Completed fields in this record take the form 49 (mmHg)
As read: 220 (mmHg)
